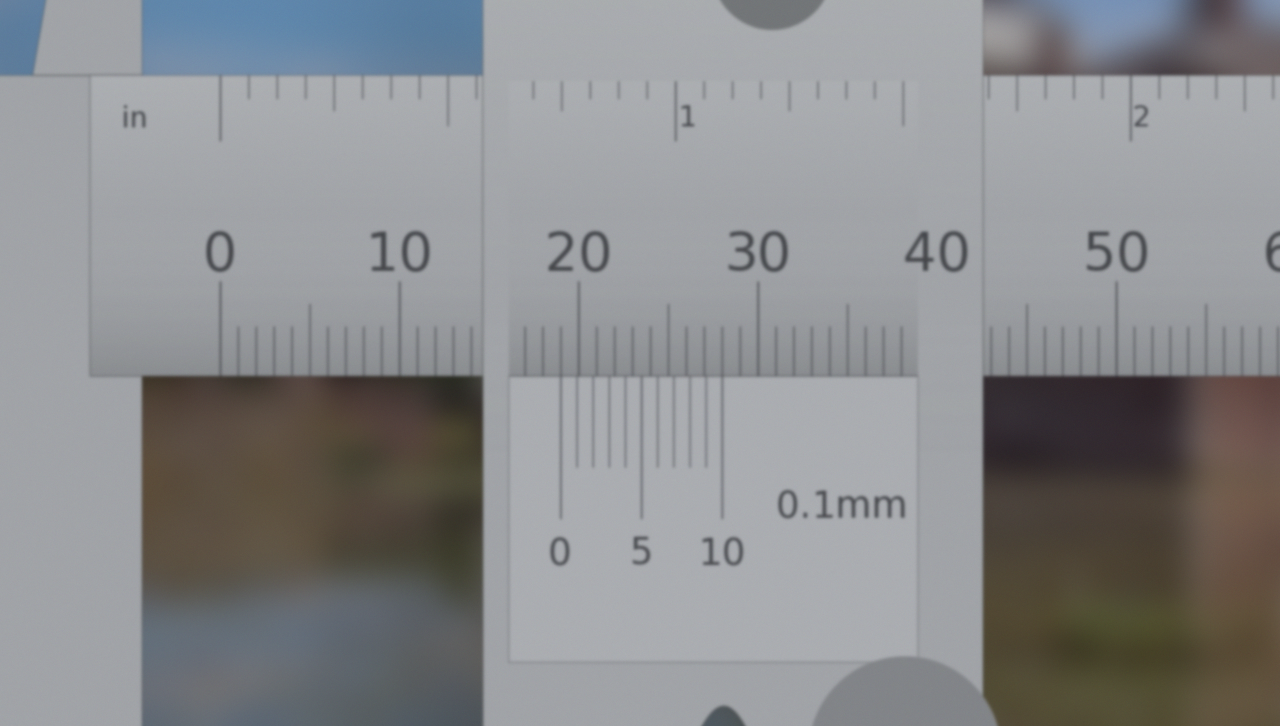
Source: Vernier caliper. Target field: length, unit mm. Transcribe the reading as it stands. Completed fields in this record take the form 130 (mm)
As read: 19.0 (mm)
